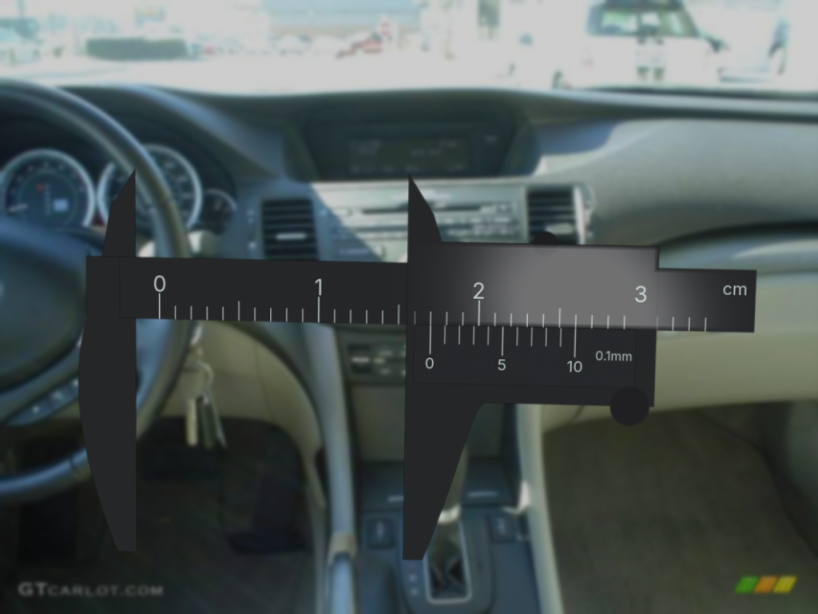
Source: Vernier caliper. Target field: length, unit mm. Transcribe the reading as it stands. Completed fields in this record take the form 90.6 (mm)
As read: 17.0 (mm)
